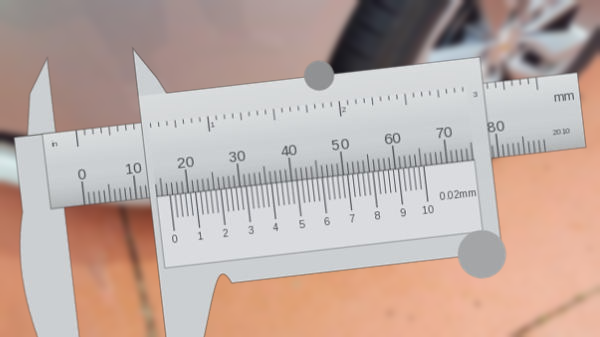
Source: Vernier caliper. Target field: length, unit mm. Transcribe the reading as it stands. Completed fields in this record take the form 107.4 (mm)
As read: 16.5 (mm)
